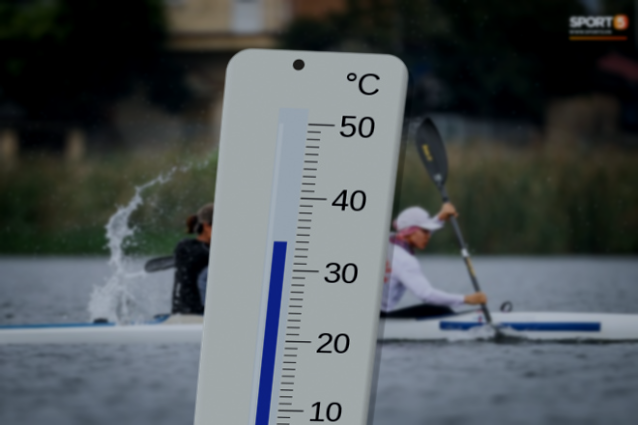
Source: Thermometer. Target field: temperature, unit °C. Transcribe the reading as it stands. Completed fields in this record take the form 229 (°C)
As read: 34 (°C)
